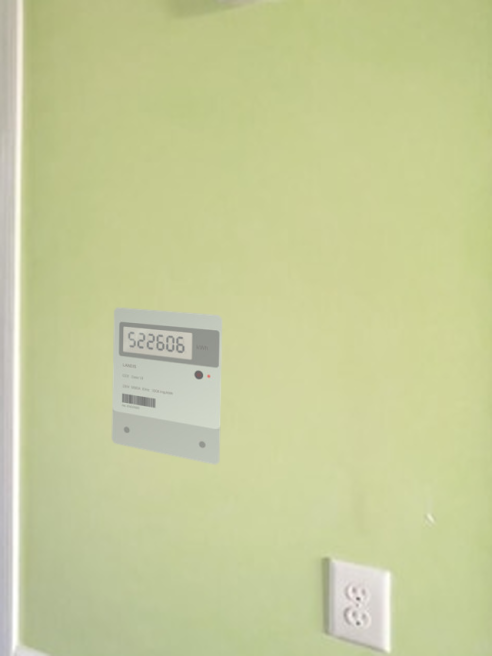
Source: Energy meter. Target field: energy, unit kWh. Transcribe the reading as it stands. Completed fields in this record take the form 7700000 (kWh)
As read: 522606 (kWh)
